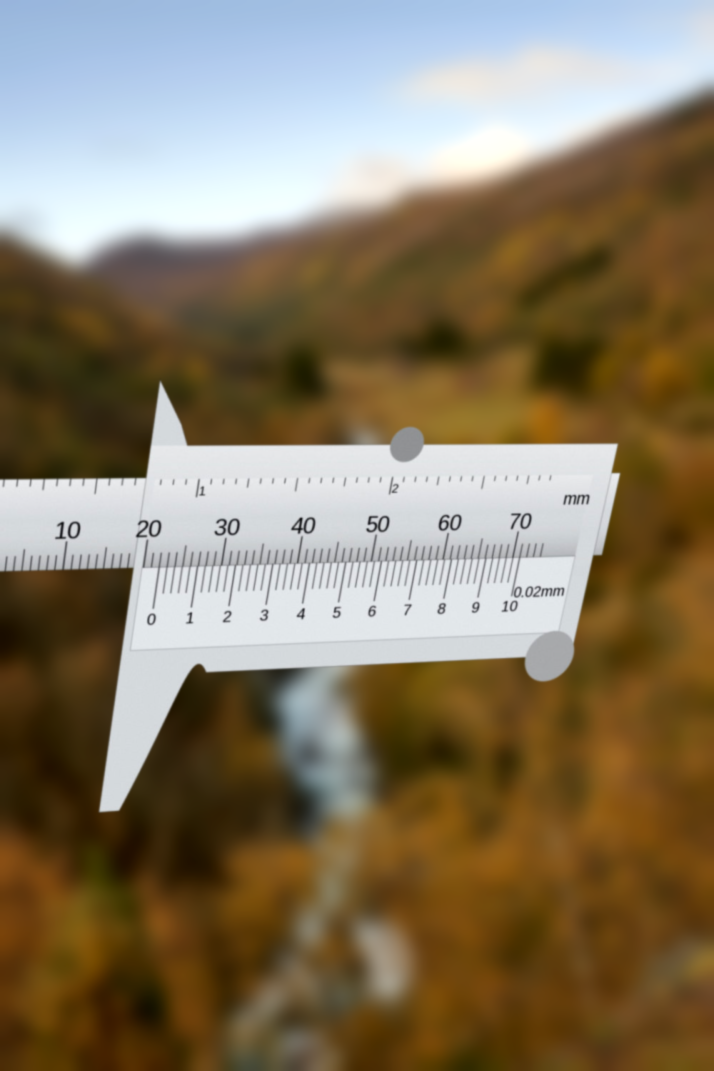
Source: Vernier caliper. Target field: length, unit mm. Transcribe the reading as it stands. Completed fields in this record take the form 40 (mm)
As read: 22.0 (mm)
